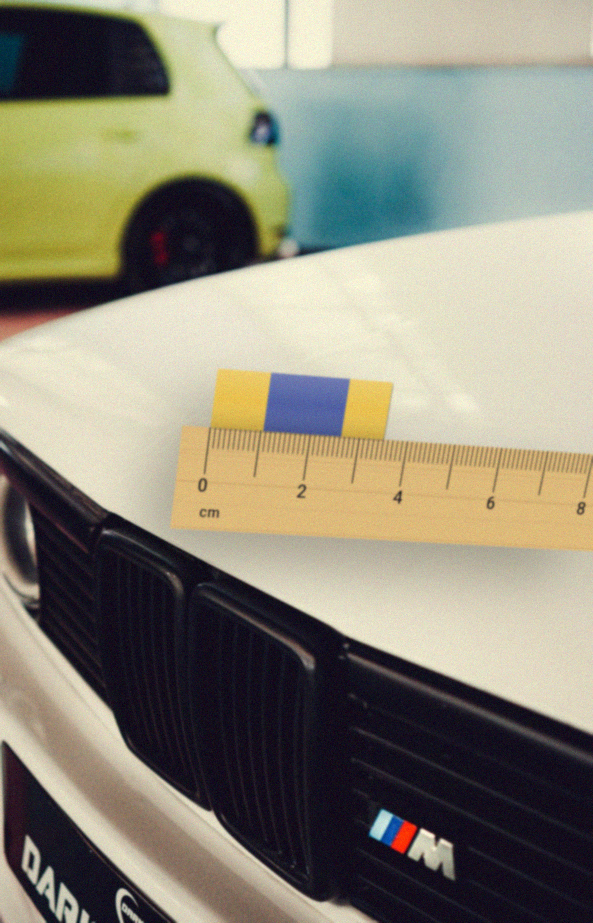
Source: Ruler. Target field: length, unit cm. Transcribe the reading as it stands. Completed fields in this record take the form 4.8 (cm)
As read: 3.5 (cm)
